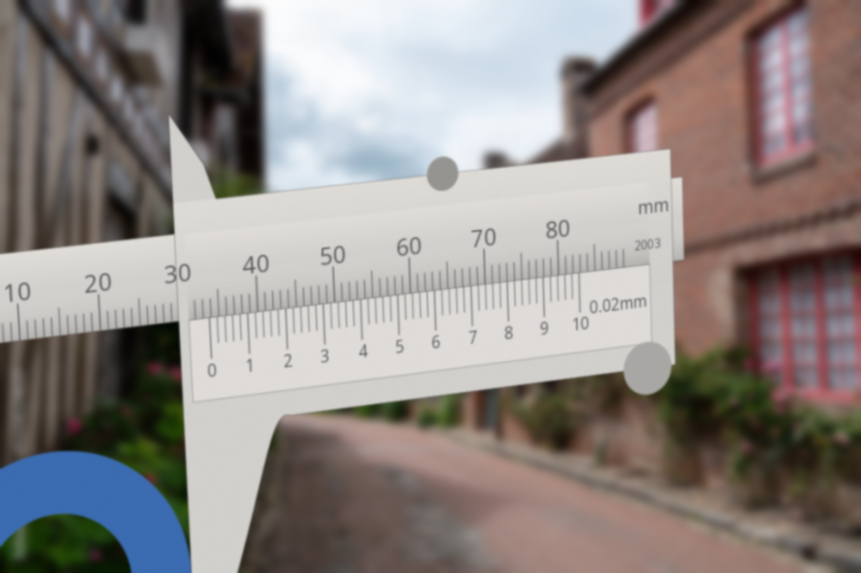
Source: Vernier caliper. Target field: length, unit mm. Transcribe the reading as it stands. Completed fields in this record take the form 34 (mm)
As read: 33.8 (mm)
